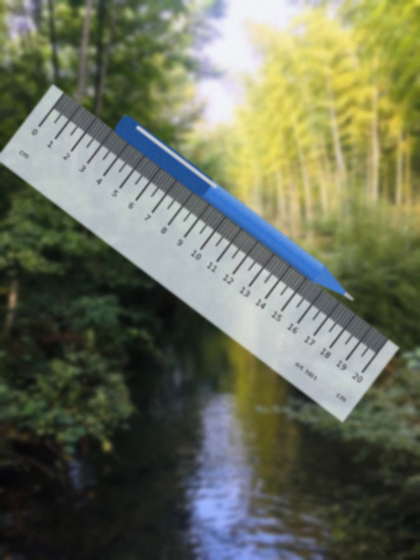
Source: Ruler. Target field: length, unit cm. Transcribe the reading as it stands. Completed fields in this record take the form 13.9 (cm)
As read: 14.5 (cm)
